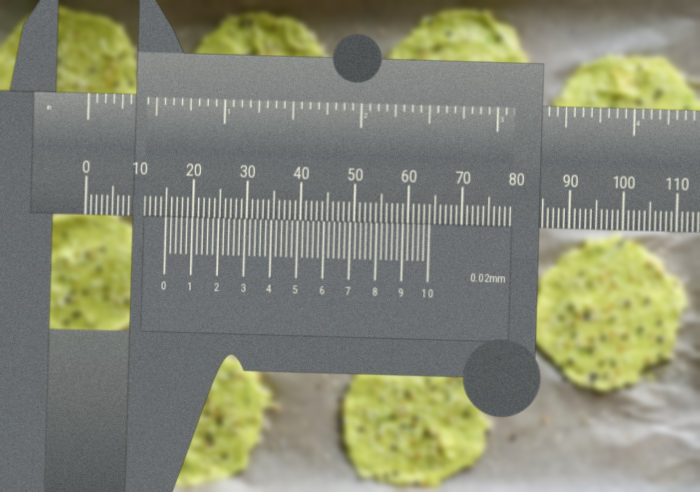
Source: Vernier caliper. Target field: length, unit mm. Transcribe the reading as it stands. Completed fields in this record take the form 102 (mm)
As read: 15.0 (mm)
